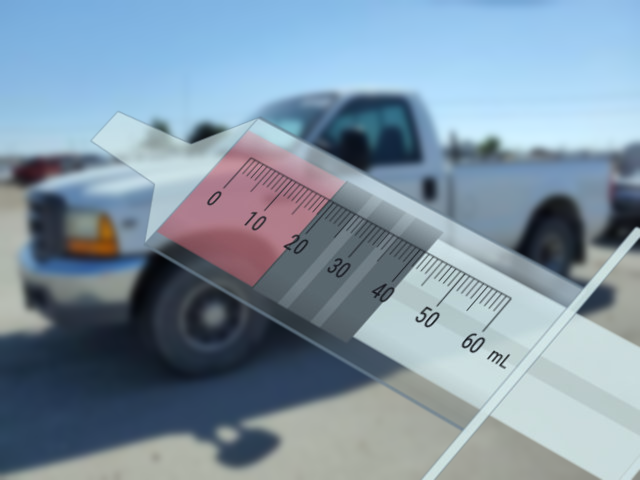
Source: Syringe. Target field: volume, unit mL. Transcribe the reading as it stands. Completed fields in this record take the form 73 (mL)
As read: 19 (mL)
